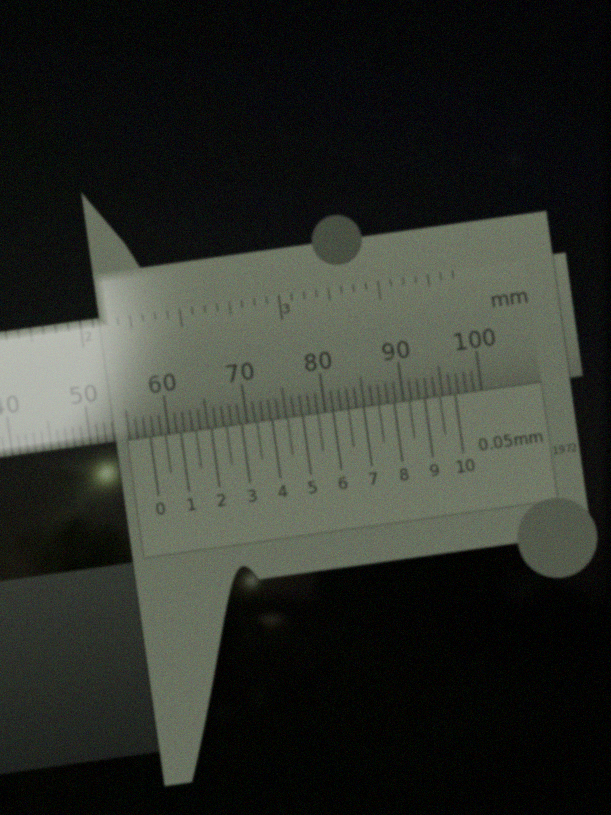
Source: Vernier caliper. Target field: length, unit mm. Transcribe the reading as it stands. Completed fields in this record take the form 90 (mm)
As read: 57.6 (mm)
